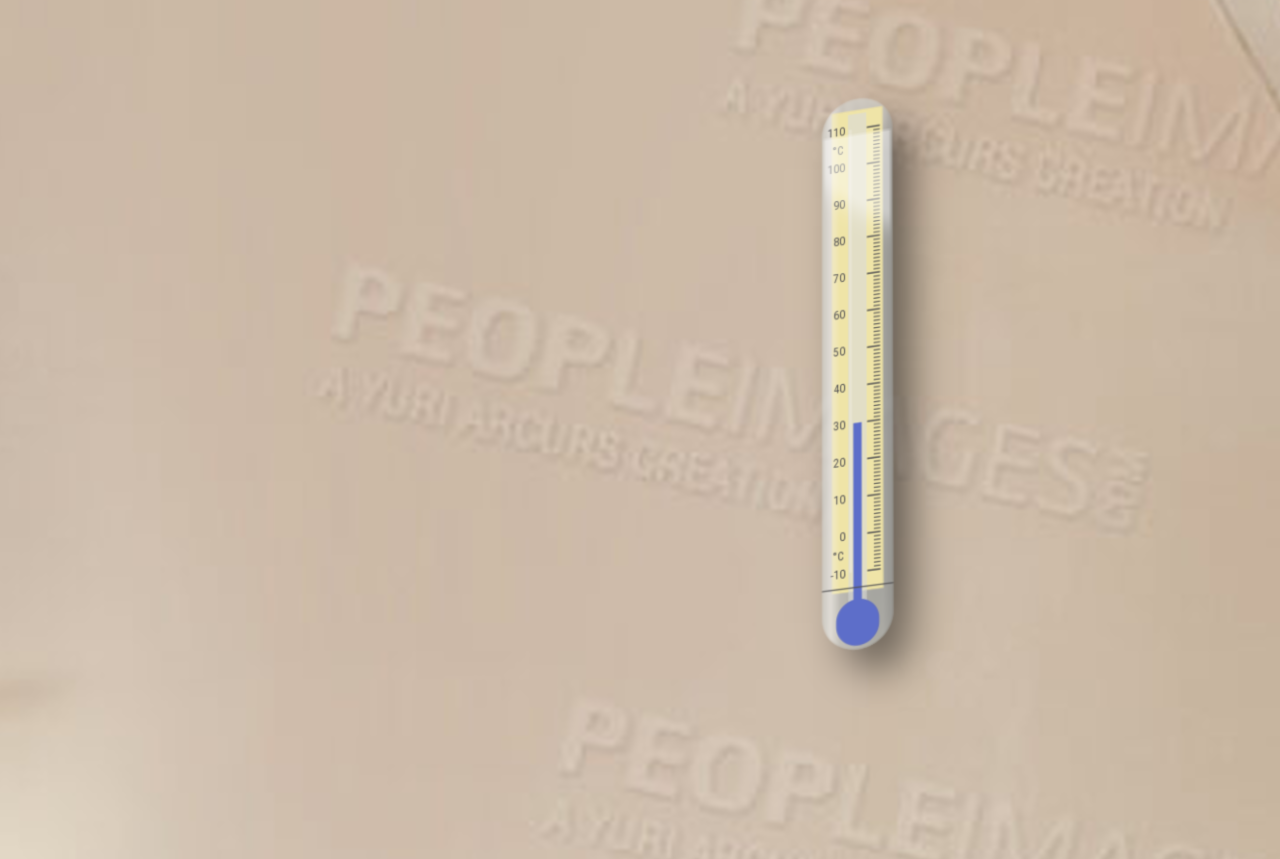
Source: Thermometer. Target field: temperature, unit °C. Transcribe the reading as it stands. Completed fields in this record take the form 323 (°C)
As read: 30 (°C)
